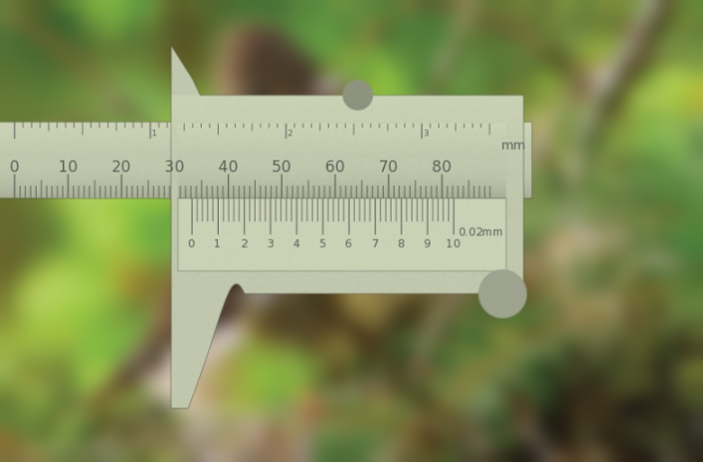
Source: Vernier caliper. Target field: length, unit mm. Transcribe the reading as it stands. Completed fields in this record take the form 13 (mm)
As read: 33.2 (mm)
